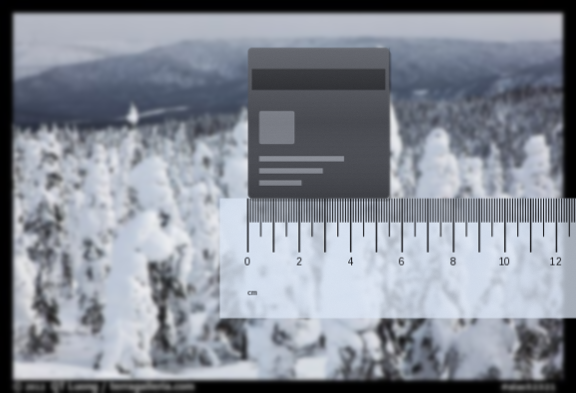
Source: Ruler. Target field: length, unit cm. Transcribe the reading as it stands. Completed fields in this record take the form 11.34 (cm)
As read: 5.5 (cm)
